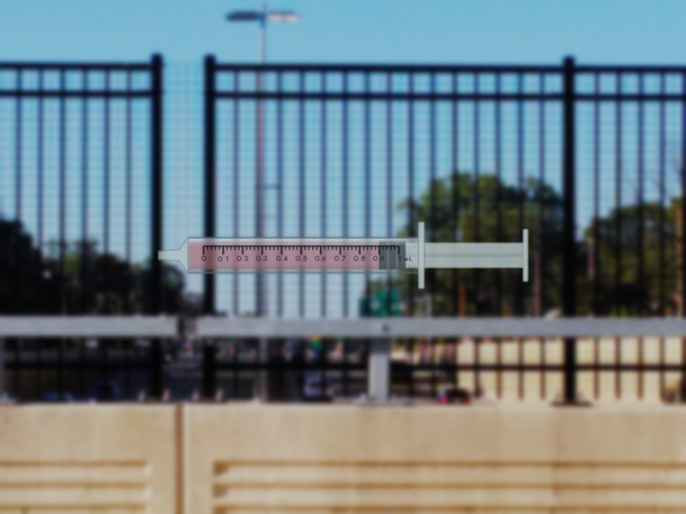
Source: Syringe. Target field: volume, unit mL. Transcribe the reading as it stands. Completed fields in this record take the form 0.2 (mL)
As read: 0.9 (mL)
